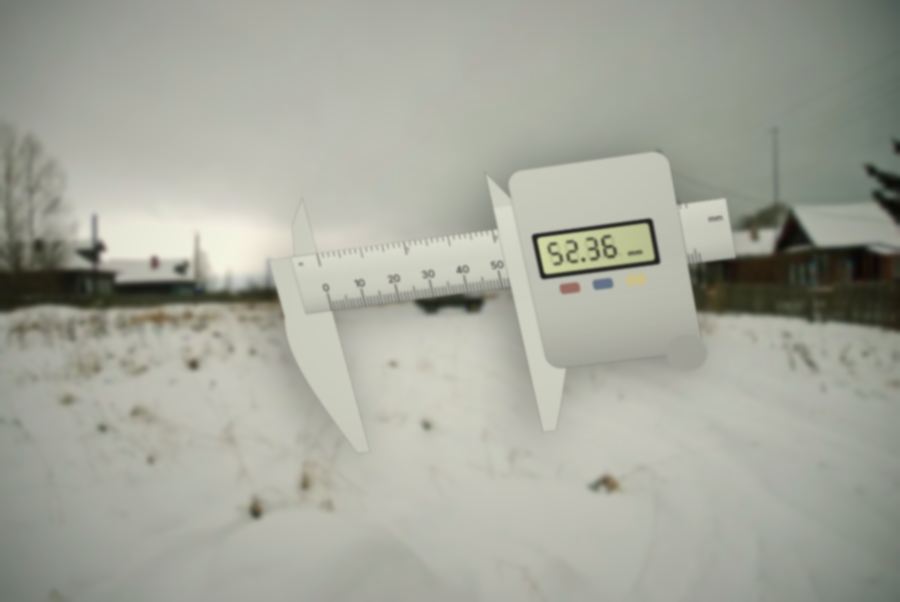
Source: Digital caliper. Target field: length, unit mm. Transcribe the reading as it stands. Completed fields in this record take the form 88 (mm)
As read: 52.36 (mm)
